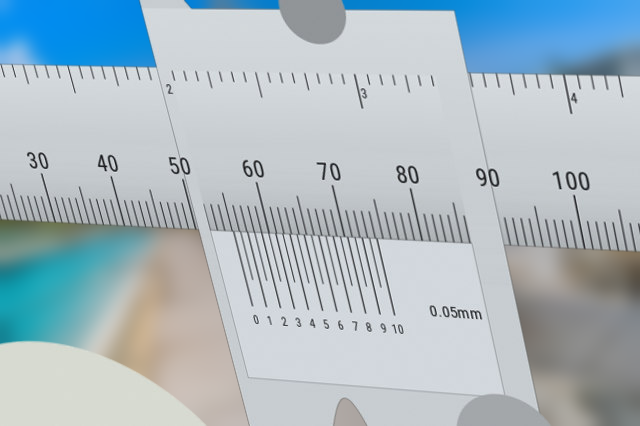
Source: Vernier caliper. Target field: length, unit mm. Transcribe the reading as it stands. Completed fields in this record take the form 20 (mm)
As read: 55.2 (mm)
